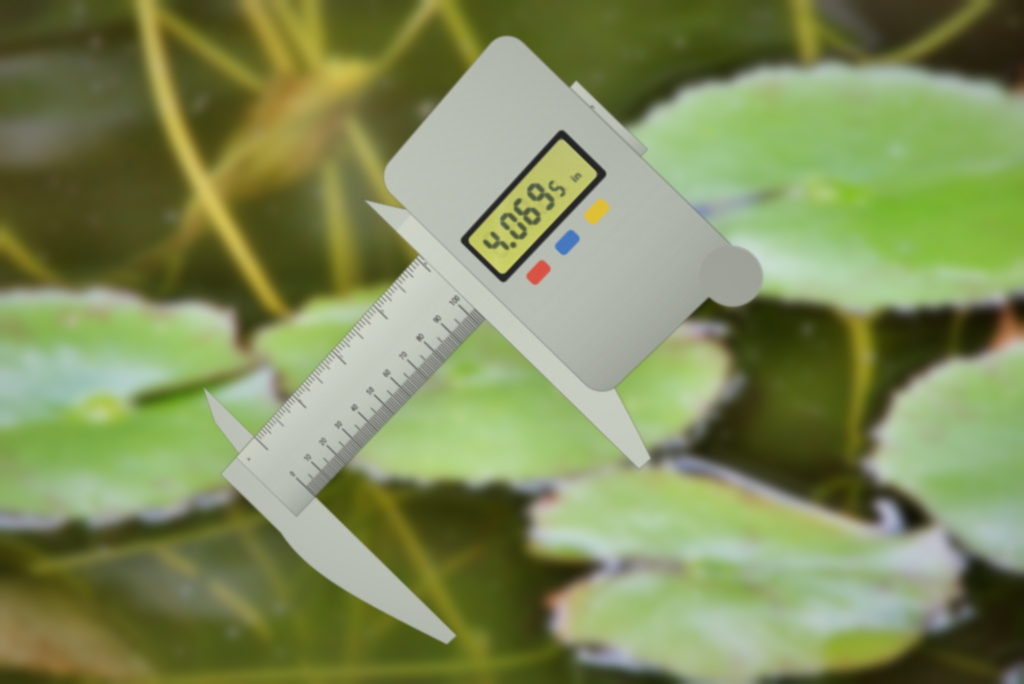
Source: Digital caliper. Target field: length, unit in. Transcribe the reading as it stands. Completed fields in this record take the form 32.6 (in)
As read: 4.0695 (in)
